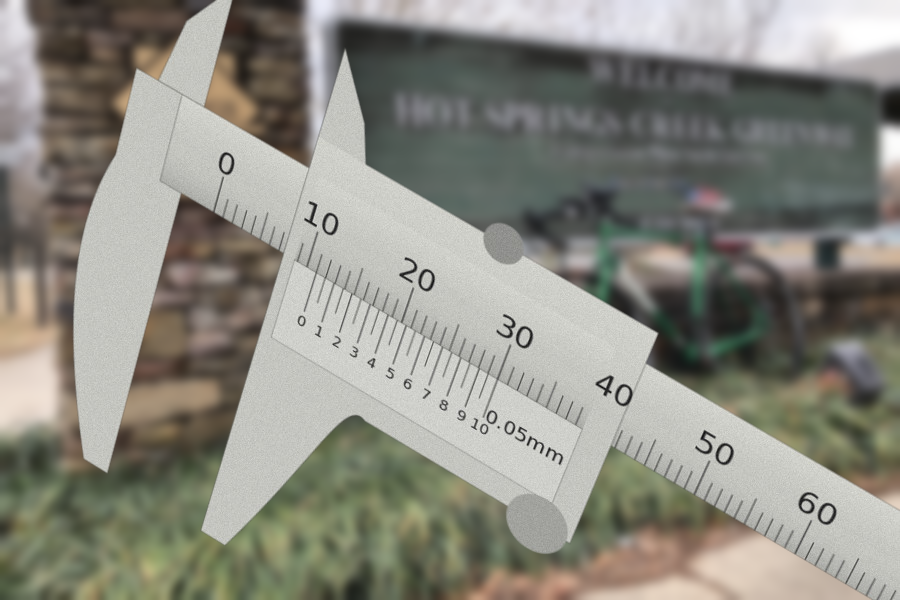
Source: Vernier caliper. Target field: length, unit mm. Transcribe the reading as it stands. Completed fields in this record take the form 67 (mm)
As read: 11.0 (mm)
